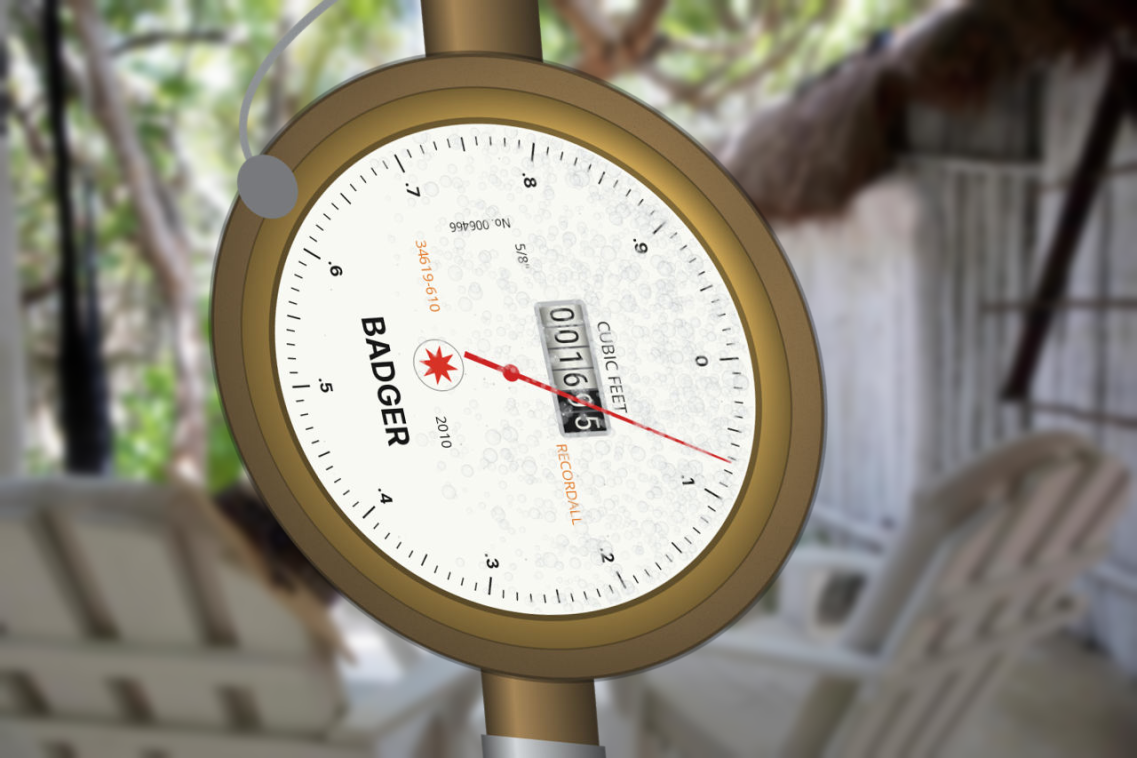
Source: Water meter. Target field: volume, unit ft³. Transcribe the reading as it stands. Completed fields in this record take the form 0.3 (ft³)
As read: 1695.07 (ft³)
